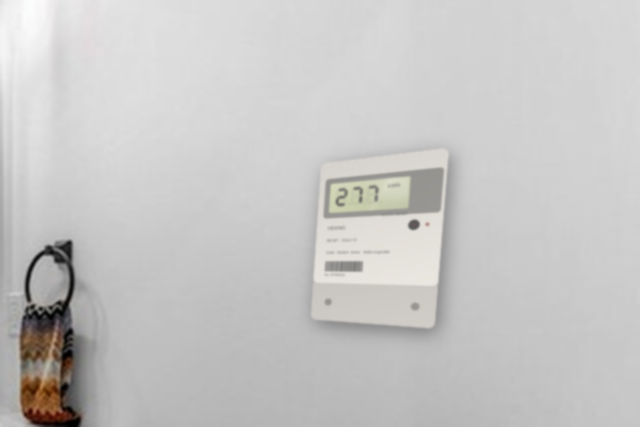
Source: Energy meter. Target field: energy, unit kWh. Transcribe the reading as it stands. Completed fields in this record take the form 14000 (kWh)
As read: 277 (kWh)
